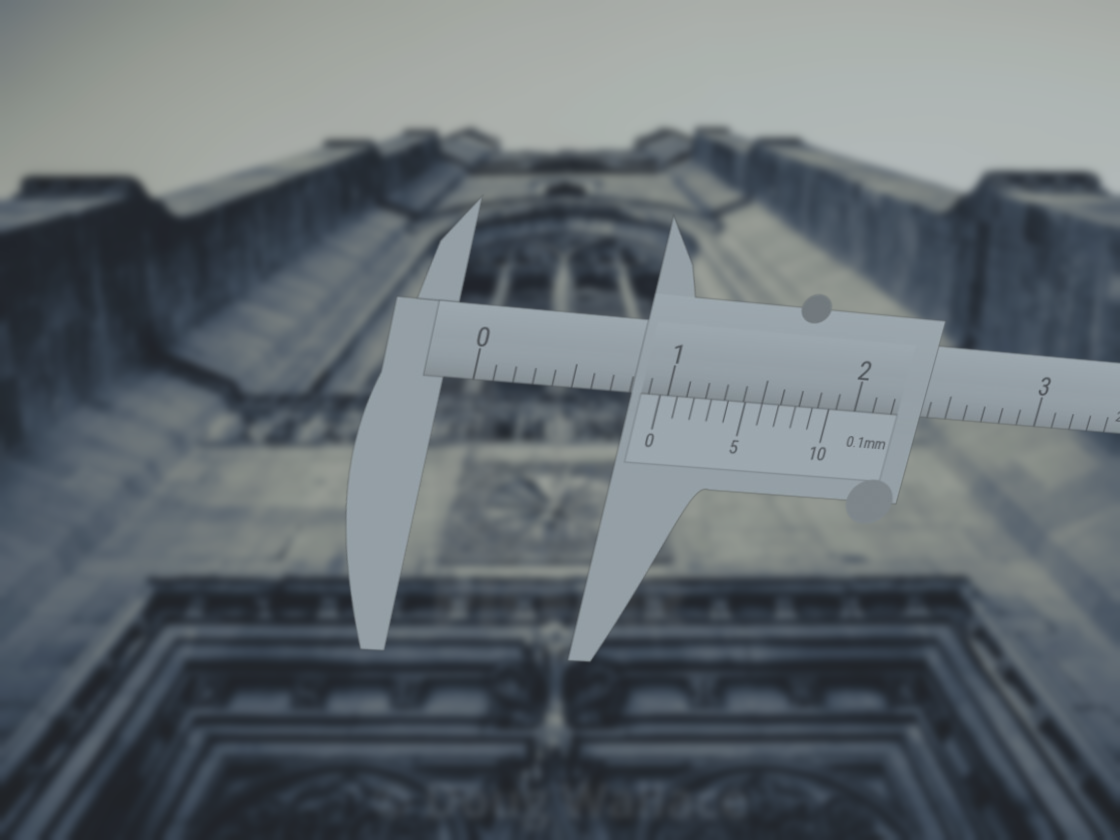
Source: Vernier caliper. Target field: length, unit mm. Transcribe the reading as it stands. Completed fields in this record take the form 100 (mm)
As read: 9.6 (mm)
